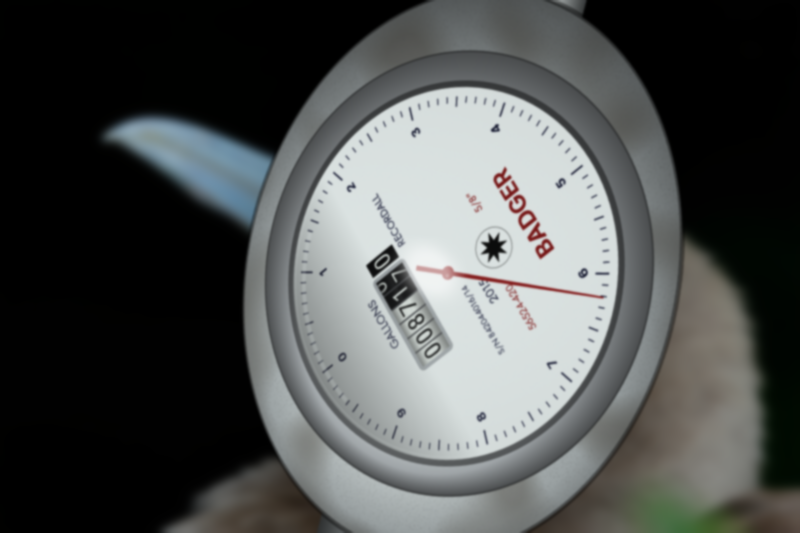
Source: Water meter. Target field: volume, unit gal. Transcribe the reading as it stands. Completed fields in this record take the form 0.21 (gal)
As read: 87166.2 (gal)
